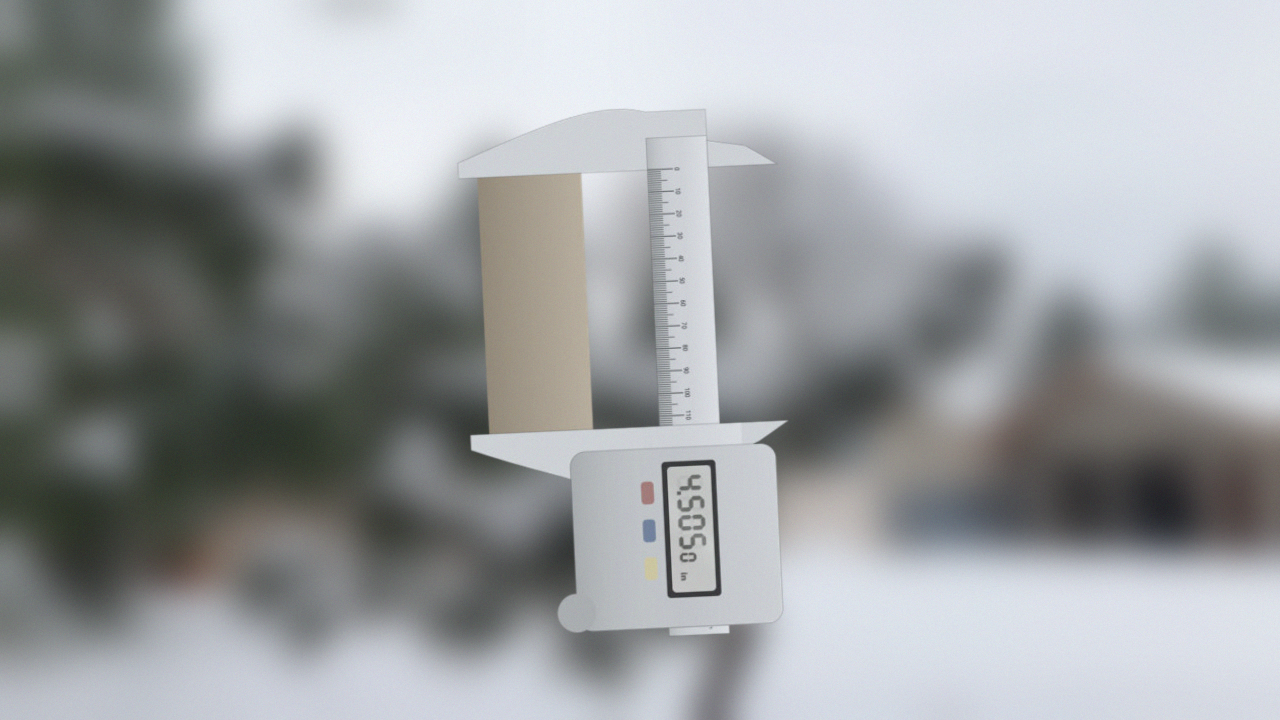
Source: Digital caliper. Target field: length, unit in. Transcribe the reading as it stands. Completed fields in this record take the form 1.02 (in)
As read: 4.5050 (in)
